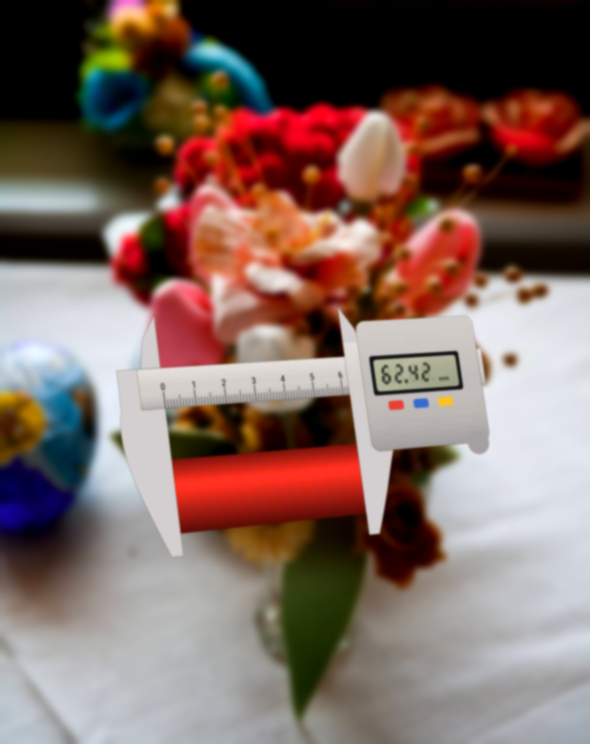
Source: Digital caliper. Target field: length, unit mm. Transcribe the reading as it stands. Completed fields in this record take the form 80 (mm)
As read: 62.42 (mm)
